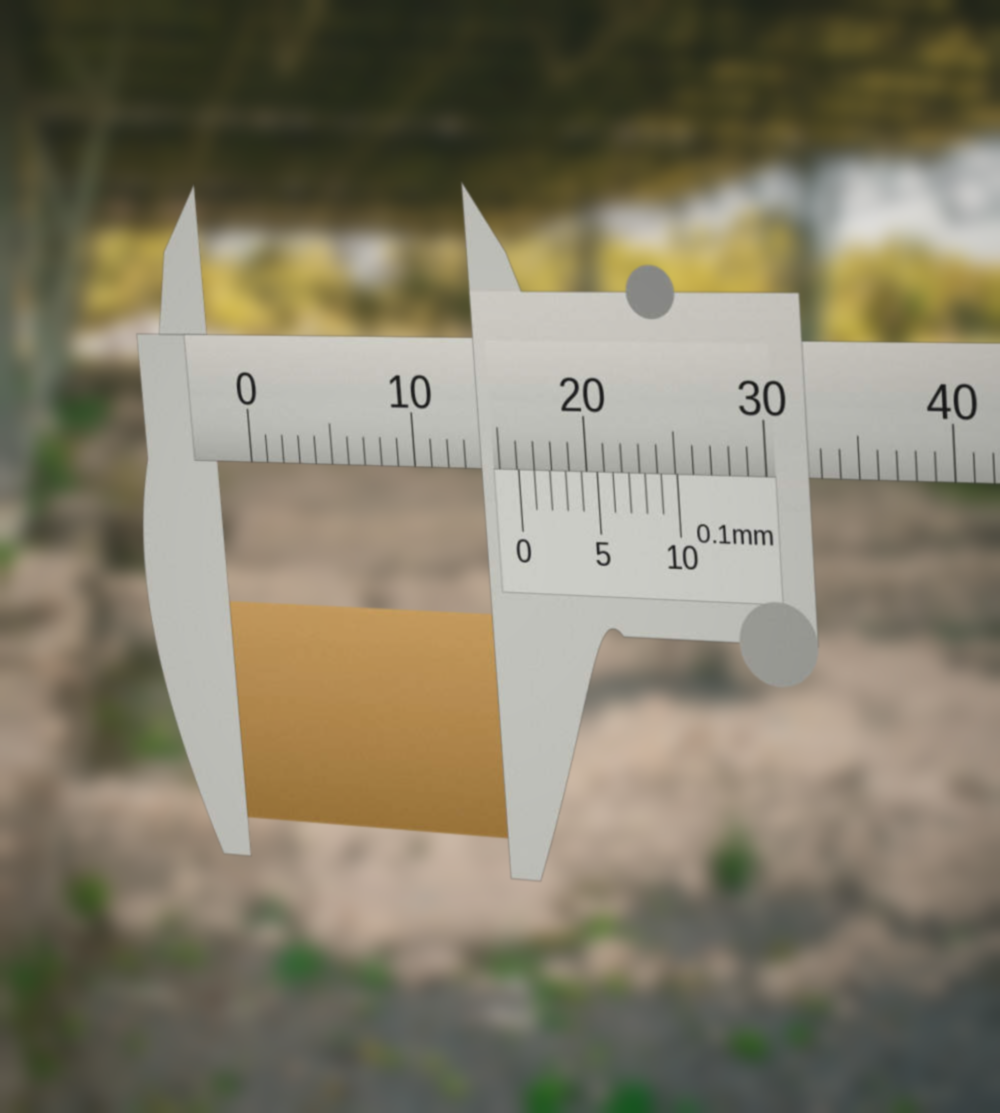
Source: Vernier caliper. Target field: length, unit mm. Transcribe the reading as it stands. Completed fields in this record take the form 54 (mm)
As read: 16.1 (mm)
